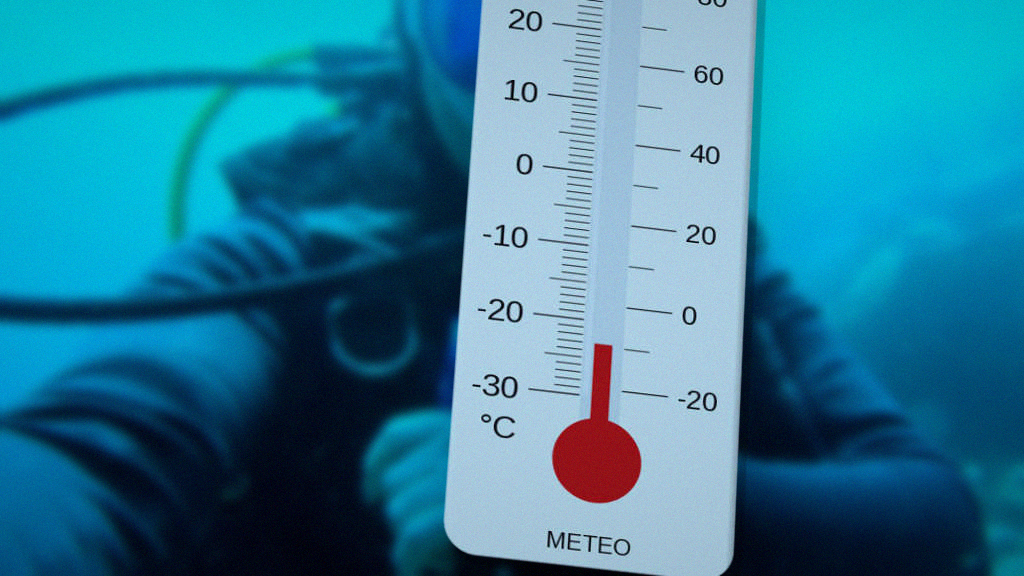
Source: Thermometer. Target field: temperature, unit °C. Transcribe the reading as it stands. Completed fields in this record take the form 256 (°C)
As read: -23 (°C)
